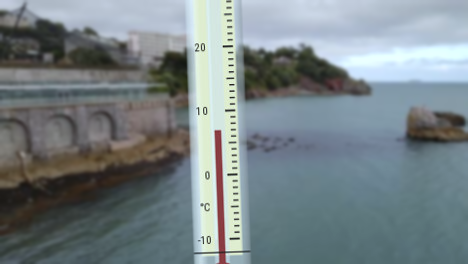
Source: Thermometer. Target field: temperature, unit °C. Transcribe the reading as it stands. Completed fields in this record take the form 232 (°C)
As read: 7 (°C)
